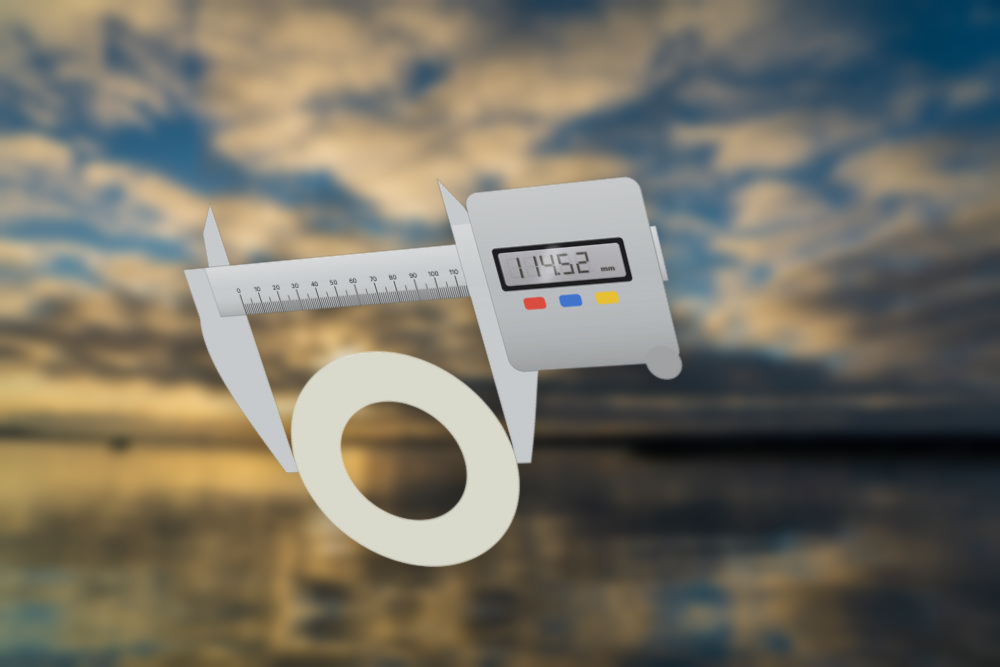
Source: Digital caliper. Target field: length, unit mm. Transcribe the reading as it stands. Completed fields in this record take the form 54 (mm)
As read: 114.52 (mm)
